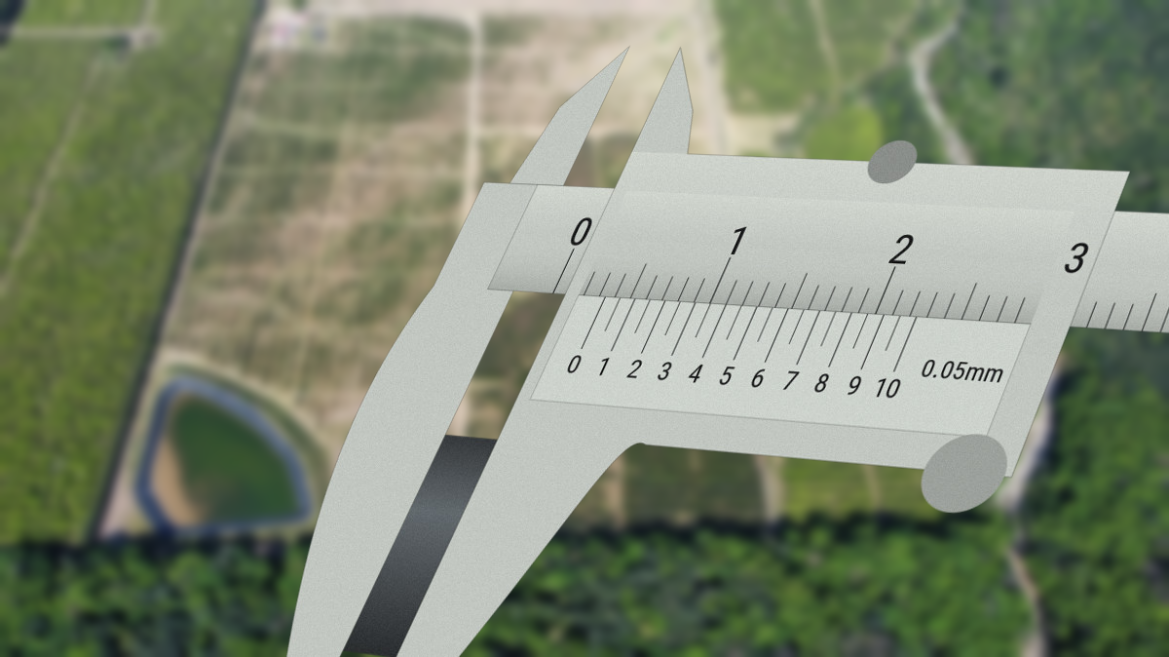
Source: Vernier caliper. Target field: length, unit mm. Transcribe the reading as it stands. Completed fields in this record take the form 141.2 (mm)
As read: 3.4 (mm)
